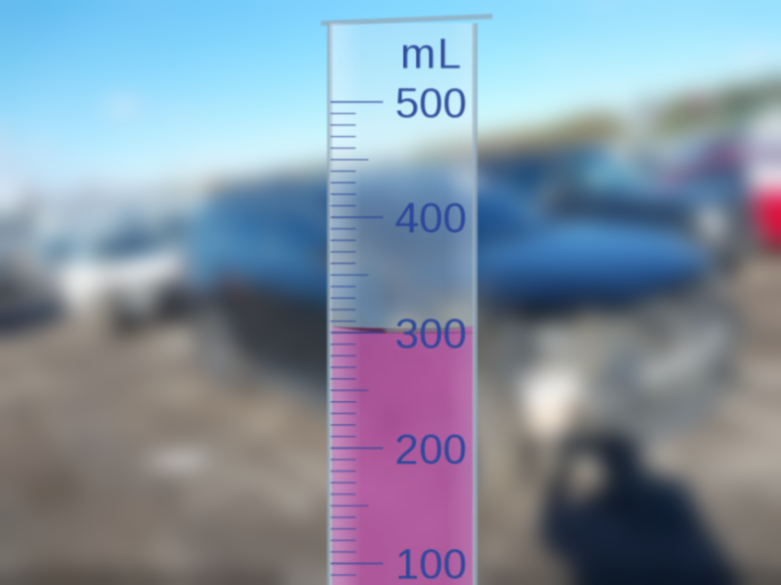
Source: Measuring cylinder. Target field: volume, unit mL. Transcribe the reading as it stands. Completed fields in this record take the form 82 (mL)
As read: 300 (mL)
